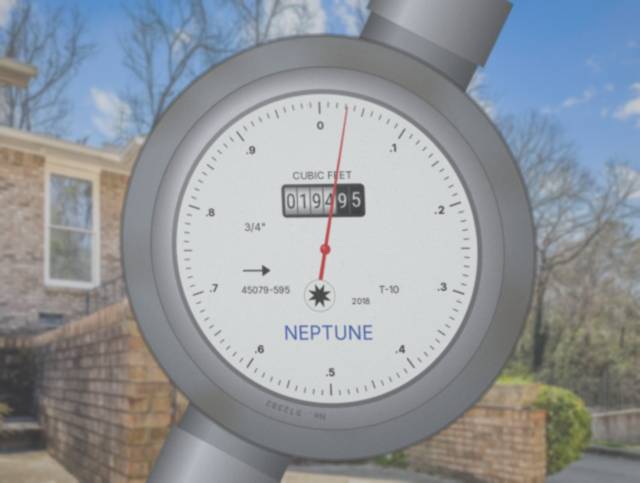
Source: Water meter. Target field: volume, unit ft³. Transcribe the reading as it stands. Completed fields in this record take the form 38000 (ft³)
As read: 19495.03 (ft³)
